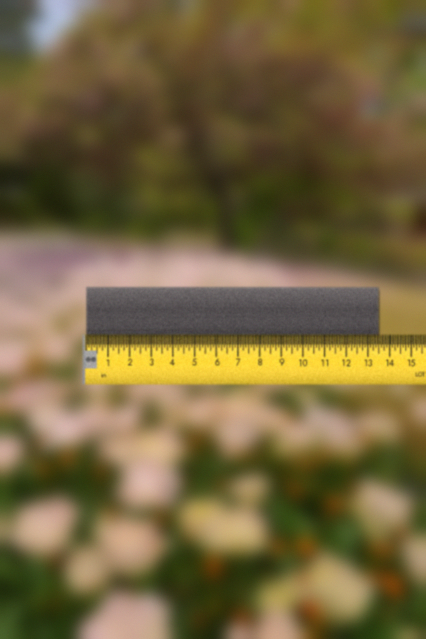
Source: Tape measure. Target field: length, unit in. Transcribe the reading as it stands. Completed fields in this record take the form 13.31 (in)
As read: 13.5 (in)
